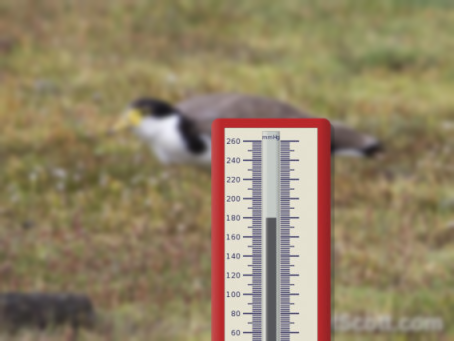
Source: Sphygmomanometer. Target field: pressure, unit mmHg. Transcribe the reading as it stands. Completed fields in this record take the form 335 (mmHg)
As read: 180 (mmHg)
